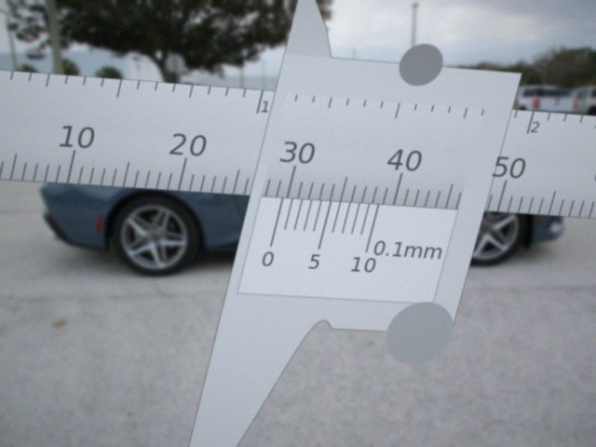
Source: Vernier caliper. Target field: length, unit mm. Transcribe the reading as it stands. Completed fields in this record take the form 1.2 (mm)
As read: 29.6 (mm)
